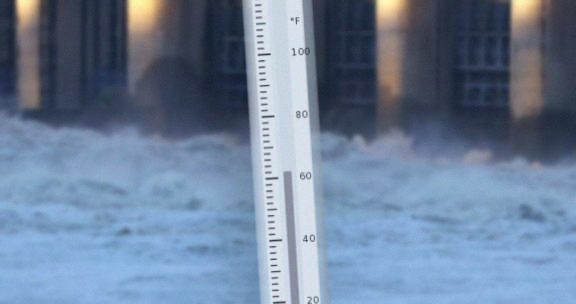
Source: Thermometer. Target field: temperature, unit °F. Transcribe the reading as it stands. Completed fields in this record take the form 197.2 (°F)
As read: 62 (°F)
